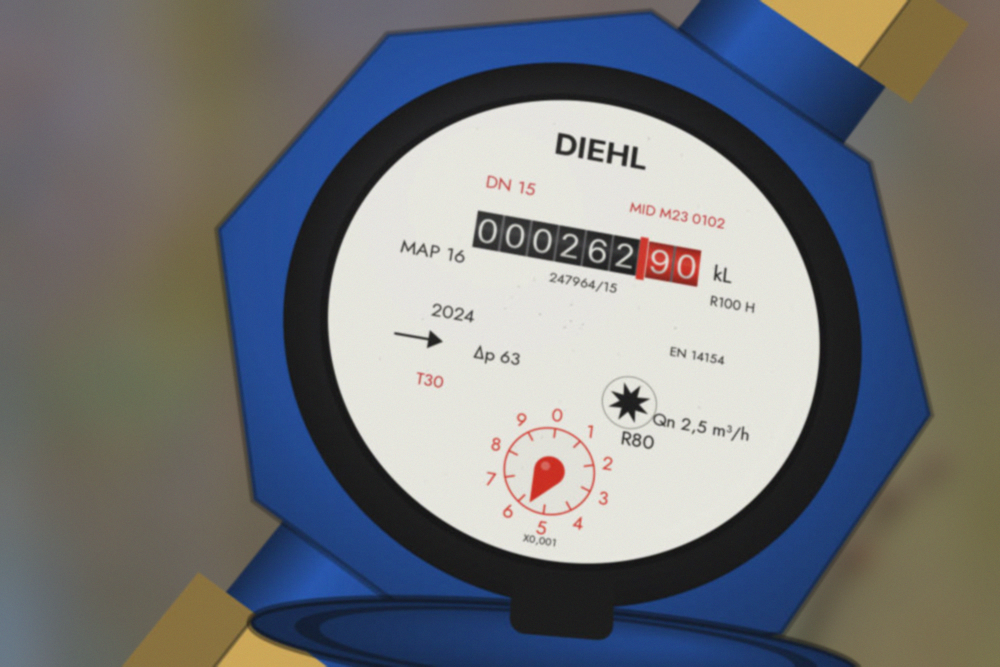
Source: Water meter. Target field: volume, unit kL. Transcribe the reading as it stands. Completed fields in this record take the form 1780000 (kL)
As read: 262.905 (kL)
